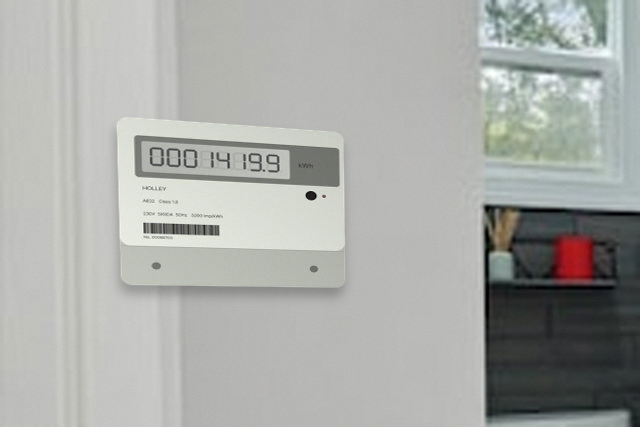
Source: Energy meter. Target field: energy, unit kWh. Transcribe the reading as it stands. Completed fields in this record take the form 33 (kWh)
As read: 1419.9 (kWh)
